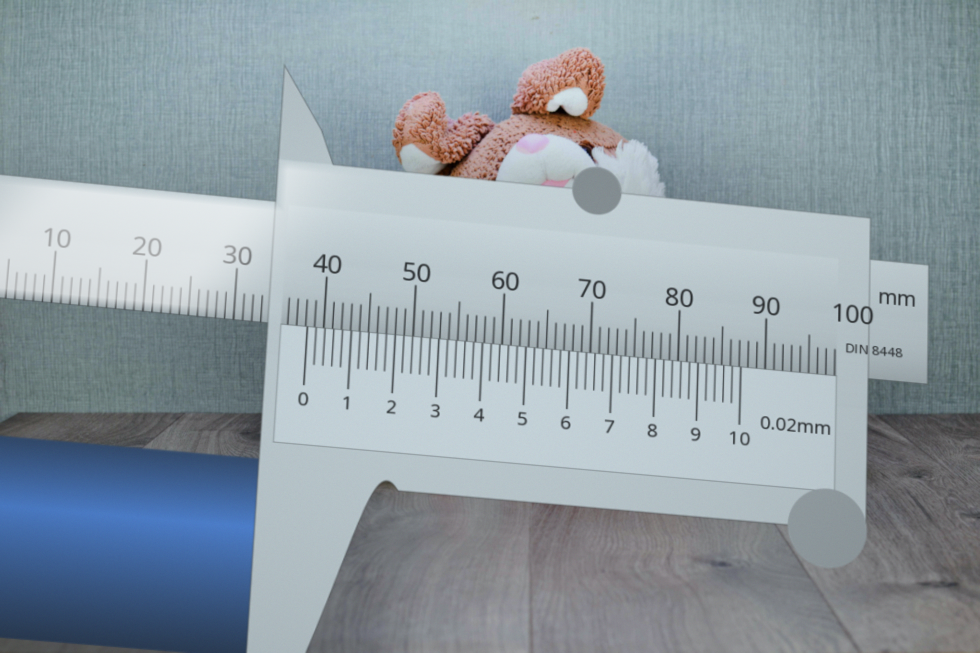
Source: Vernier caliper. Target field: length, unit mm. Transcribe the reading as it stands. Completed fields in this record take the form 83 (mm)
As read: 38.2 (mm)
